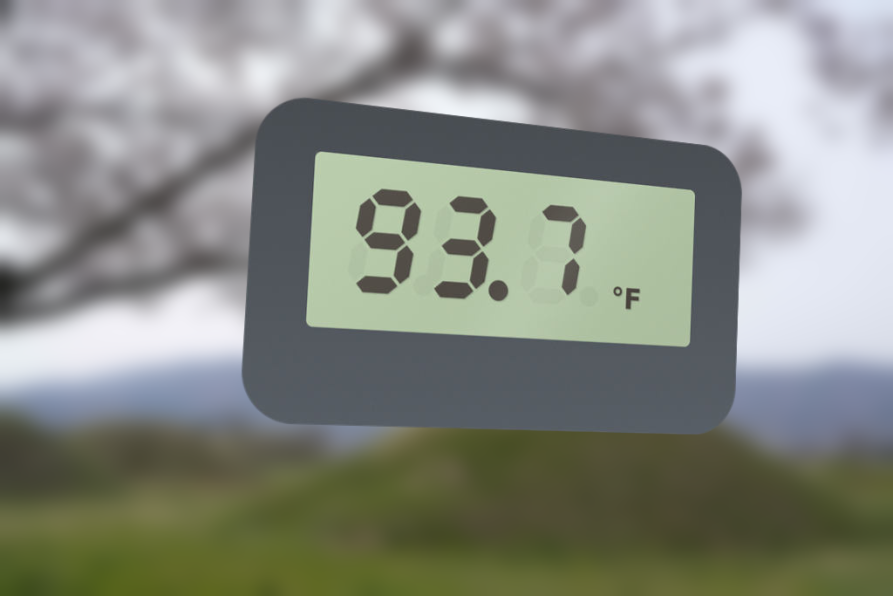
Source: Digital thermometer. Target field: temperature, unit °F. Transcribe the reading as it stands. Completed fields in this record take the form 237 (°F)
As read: 93.7 (°F)
